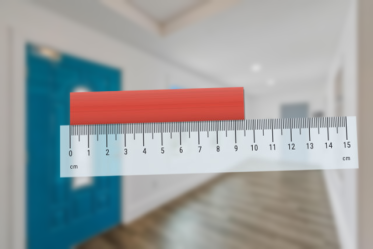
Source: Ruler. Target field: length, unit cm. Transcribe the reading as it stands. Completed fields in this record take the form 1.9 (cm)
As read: 9.5 (cm)
